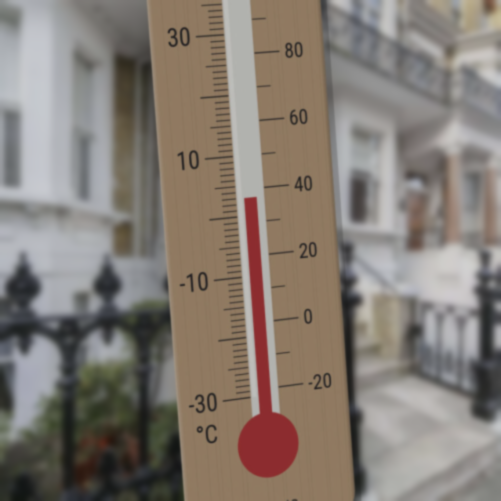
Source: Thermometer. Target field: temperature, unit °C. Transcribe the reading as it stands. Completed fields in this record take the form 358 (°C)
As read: 3 (°C)
